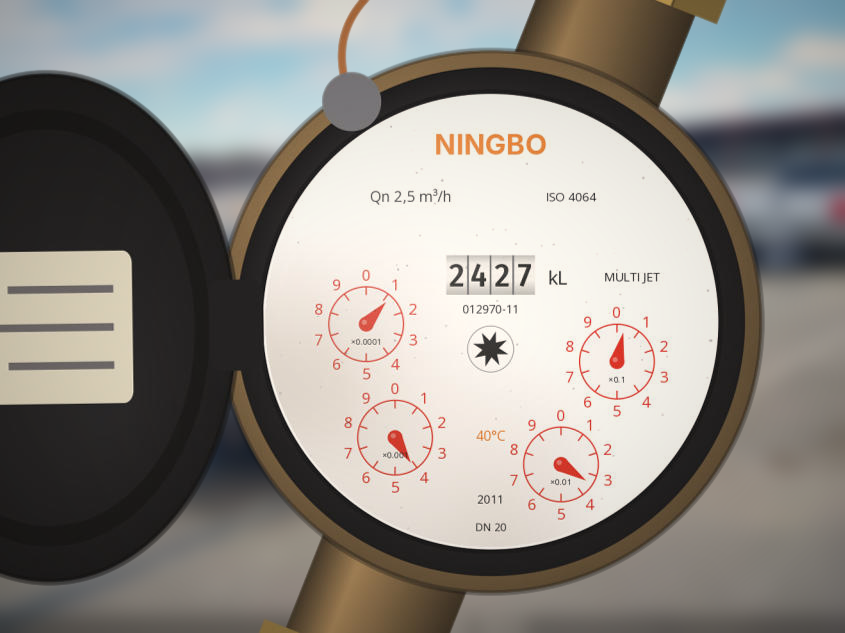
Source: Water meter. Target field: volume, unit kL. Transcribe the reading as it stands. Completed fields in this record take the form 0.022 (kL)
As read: 2427.0341 (kL)
